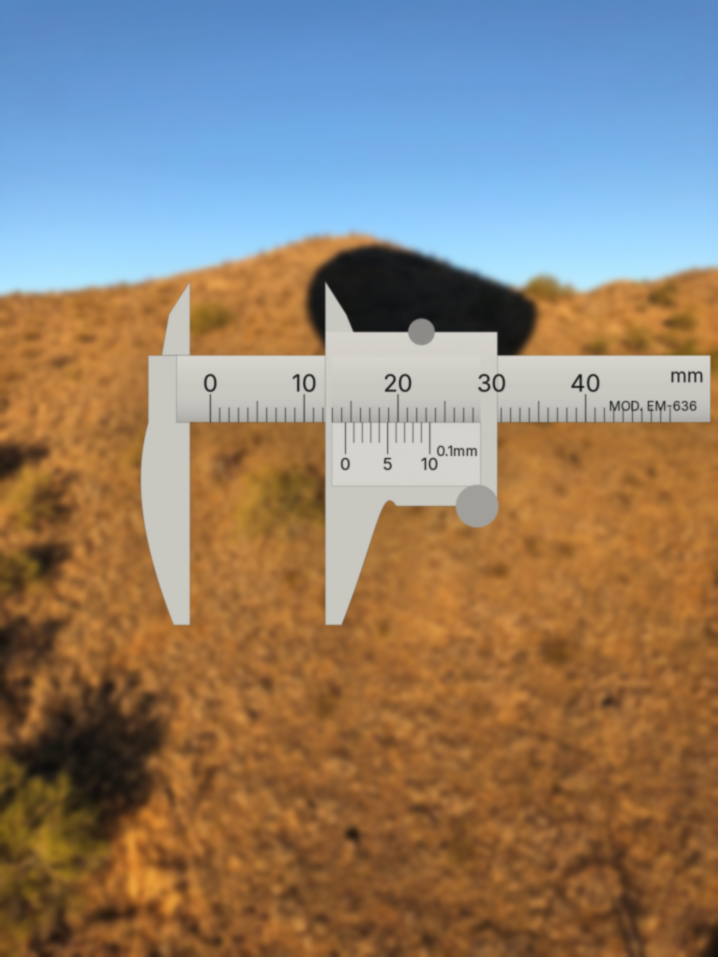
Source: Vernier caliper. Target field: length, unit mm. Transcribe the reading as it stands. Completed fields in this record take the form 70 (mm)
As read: 14.4 (mm)
